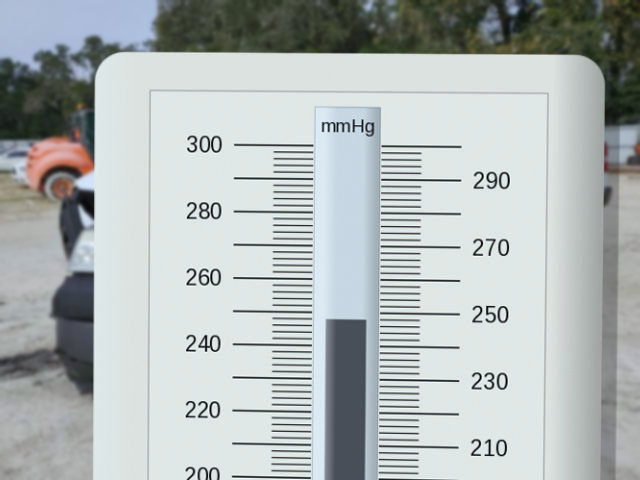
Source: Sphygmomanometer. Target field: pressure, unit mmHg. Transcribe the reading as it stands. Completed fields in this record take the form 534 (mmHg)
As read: 248 (mmHg)
